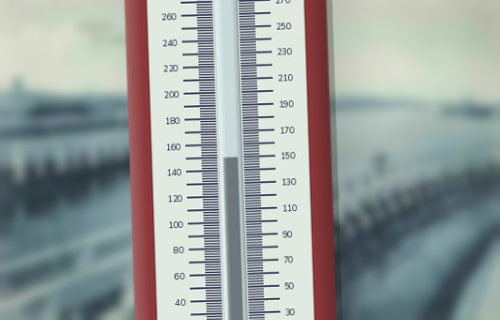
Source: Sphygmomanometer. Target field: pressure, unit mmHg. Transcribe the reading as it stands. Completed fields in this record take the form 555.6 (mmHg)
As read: 150 (mmHg)
